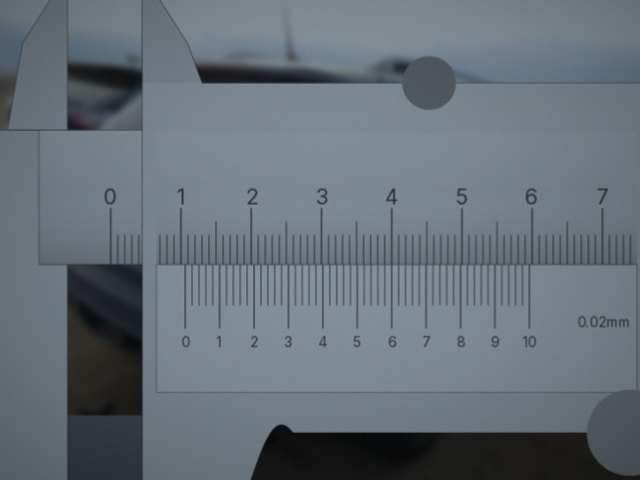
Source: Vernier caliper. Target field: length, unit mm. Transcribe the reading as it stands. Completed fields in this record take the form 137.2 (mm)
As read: 10.6 (mm)
